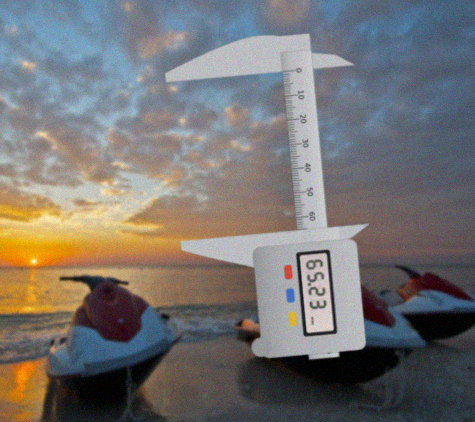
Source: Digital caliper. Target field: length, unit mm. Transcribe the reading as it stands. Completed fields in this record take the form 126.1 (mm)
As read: 65.23 (mm)
